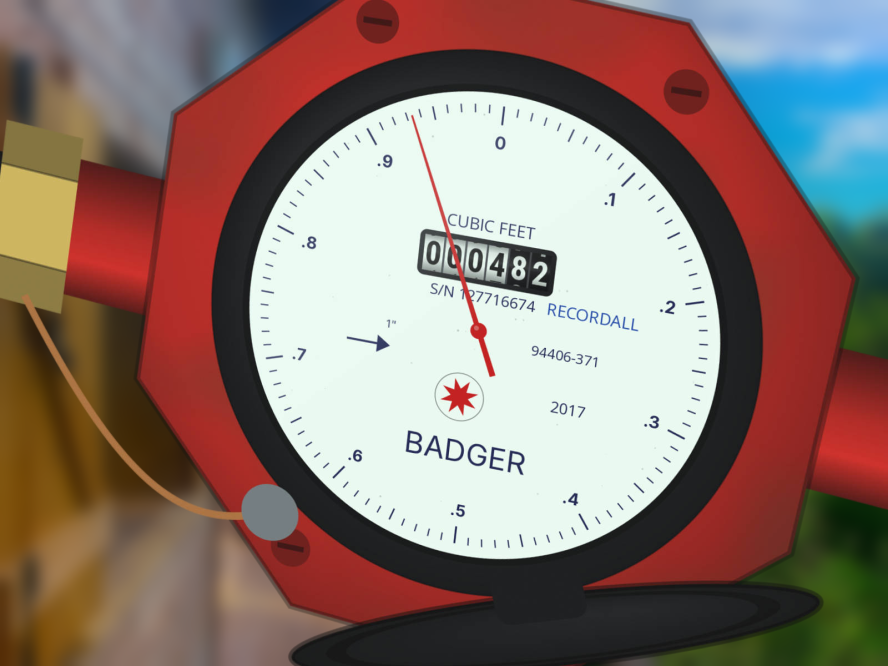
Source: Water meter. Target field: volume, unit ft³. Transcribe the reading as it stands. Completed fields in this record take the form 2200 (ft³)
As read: 481.93 (ft³)
